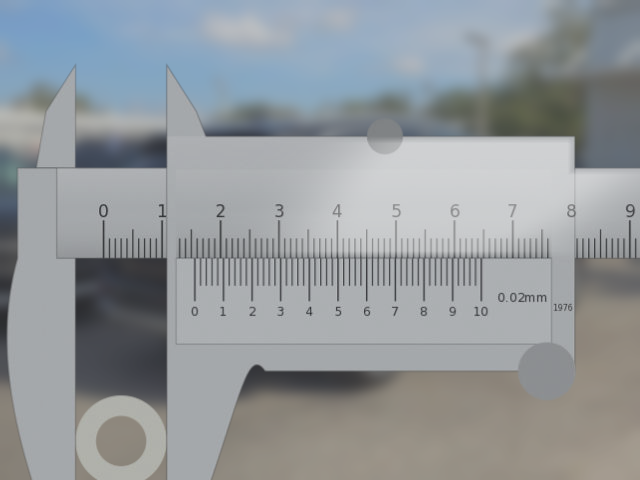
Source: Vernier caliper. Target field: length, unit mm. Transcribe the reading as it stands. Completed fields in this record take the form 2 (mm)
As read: 15.6 (mm)
